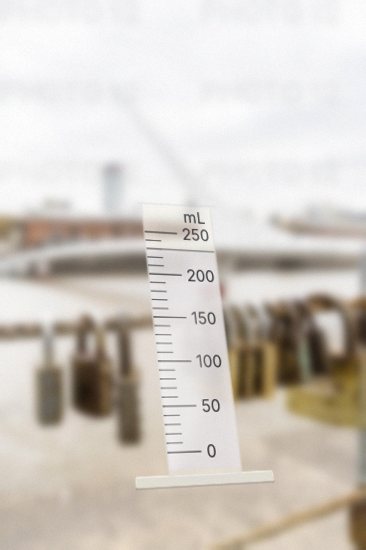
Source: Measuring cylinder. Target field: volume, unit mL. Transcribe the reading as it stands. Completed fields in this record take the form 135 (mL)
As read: 230 (mL)
